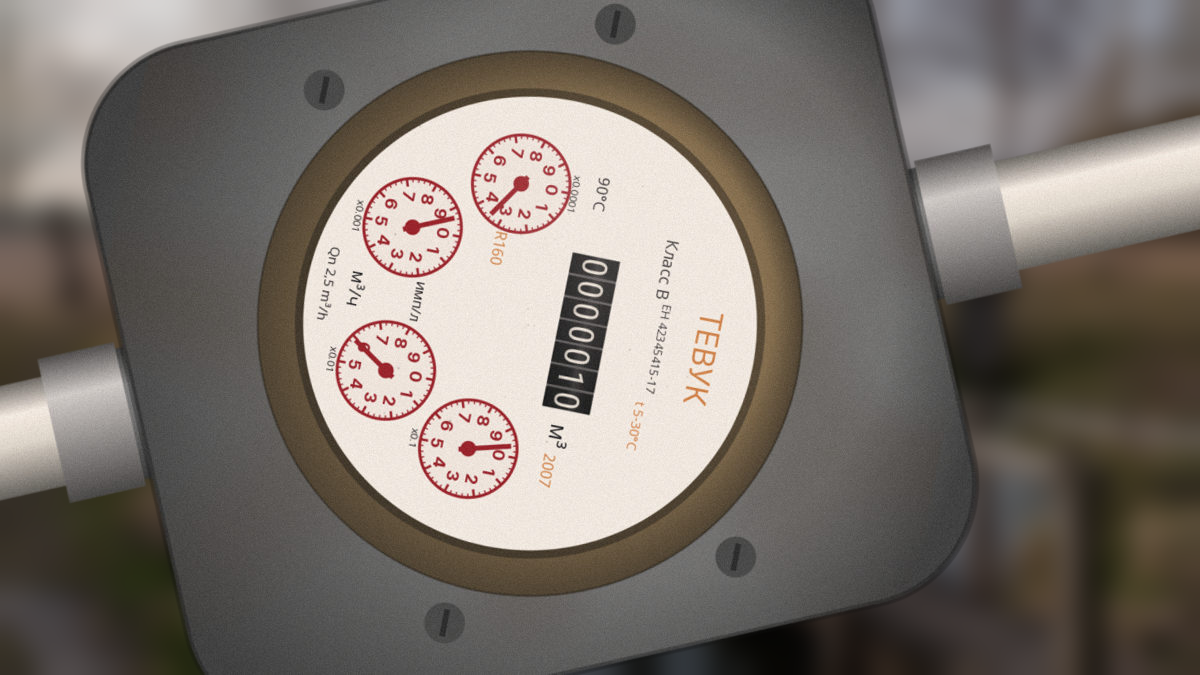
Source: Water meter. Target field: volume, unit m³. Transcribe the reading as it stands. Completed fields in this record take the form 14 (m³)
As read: 9.9593 (m³)
